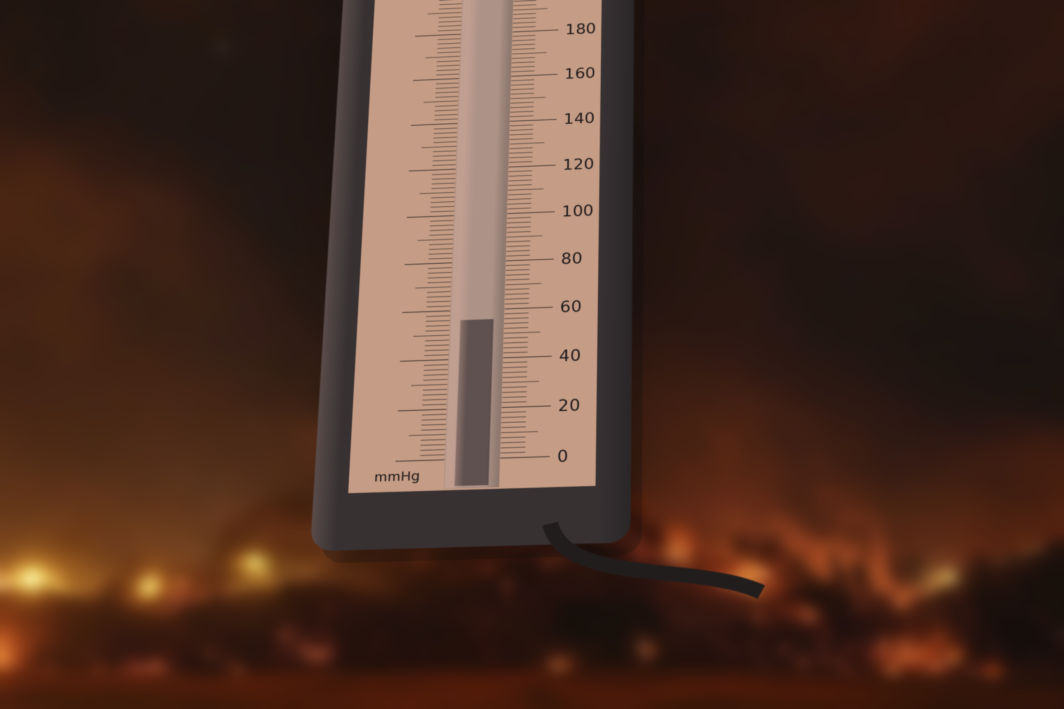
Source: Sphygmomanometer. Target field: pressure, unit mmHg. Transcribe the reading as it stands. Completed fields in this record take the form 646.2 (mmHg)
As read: 56 (mmHg)
